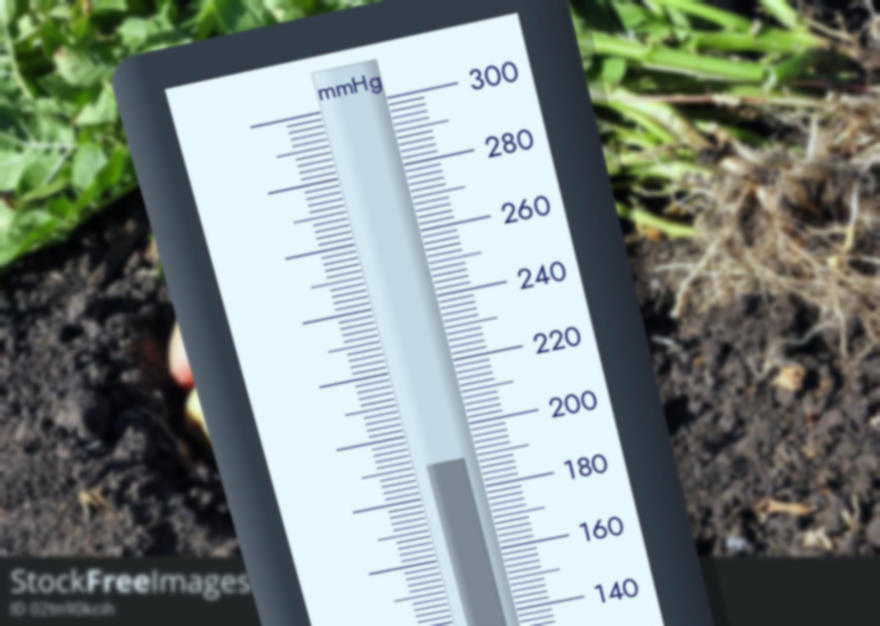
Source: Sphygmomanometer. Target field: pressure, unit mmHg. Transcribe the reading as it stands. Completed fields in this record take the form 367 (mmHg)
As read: 190 (mmHg)
